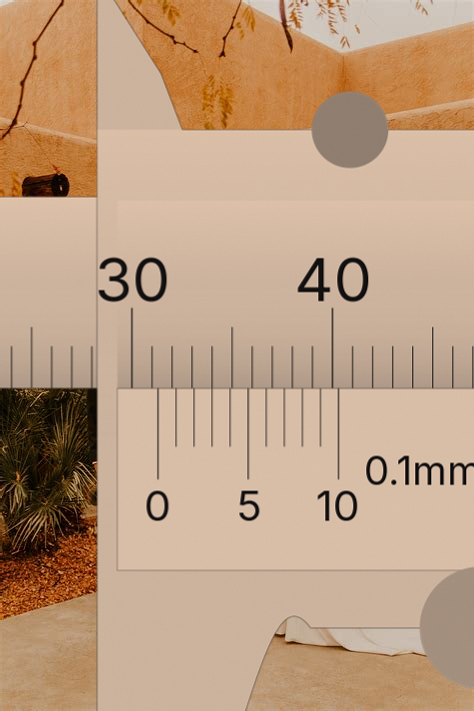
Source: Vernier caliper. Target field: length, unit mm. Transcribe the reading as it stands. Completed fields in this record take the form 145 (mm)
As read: 31.3 (mm)
